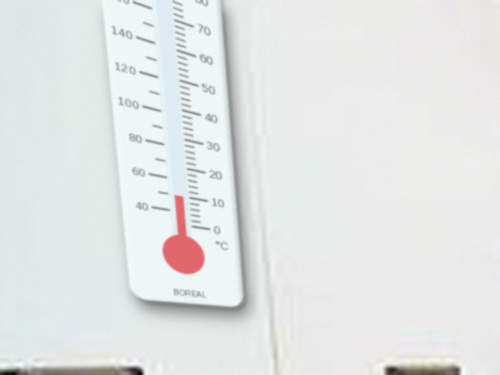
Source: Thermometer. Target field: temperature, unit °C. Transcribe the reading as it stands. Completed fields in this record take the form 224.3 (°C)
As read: 10 (°C)
